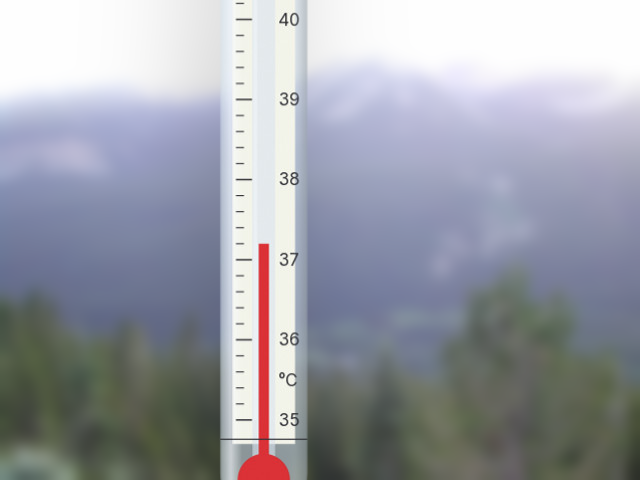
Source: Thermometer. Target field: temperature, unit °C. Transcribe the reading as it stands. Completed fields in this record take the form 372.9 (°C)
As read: 37.2 (°C)
